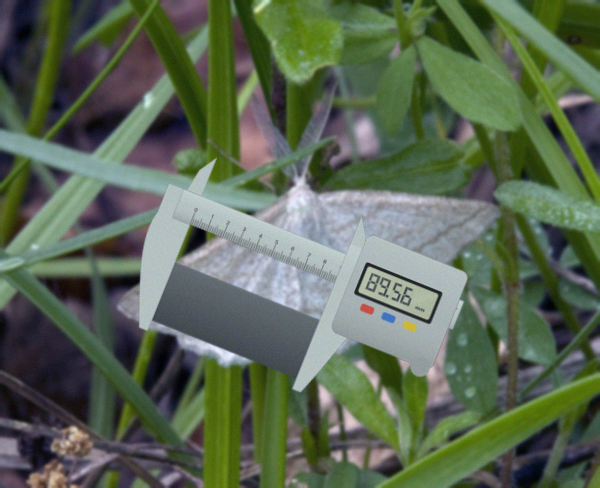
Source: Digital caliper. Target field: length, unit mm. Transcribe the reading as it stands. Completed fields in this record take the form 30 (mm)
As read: 89.56 (mm)
